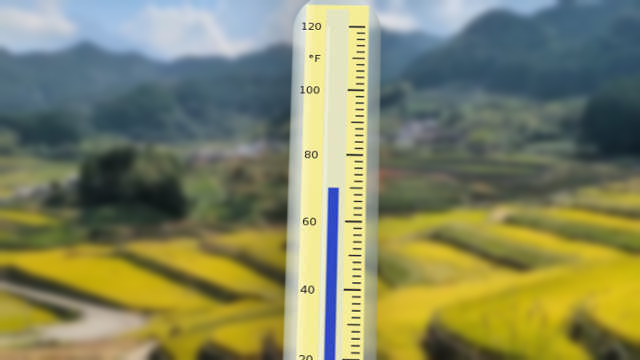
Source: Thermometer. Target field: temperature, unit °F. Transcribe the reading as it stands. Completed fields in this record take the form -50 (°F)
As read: 70 (°F)
